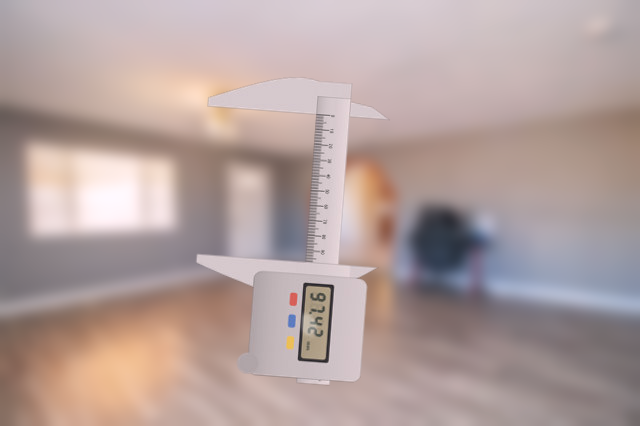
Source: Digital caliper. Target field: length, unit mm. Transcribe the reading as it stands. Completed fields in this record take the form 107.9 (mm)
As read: 97.42 (mm)
